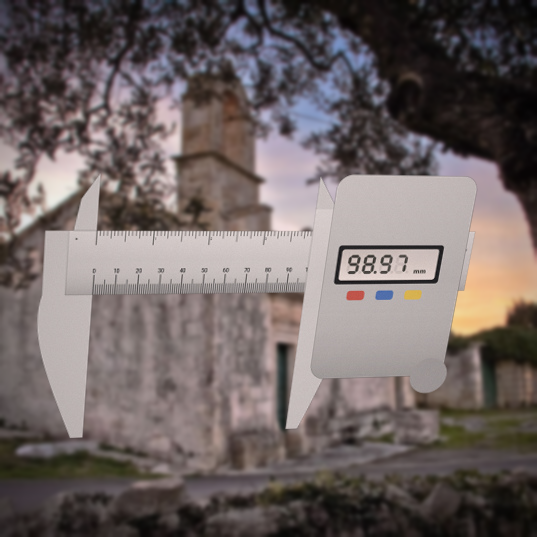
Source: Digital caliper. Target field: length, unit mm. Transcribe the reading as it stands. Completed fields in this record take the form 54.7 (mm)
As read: 98.97 (mm)
